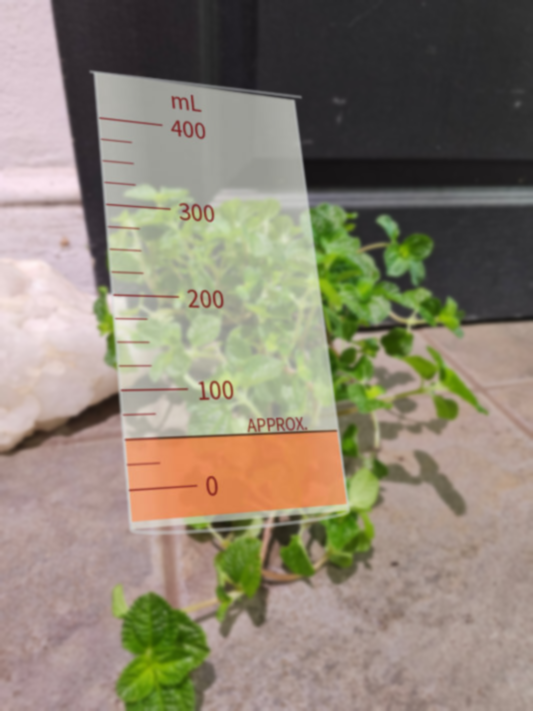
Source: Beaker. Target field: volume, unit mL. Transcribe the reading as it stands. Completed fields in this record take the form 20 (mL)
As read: 50 (mL)
